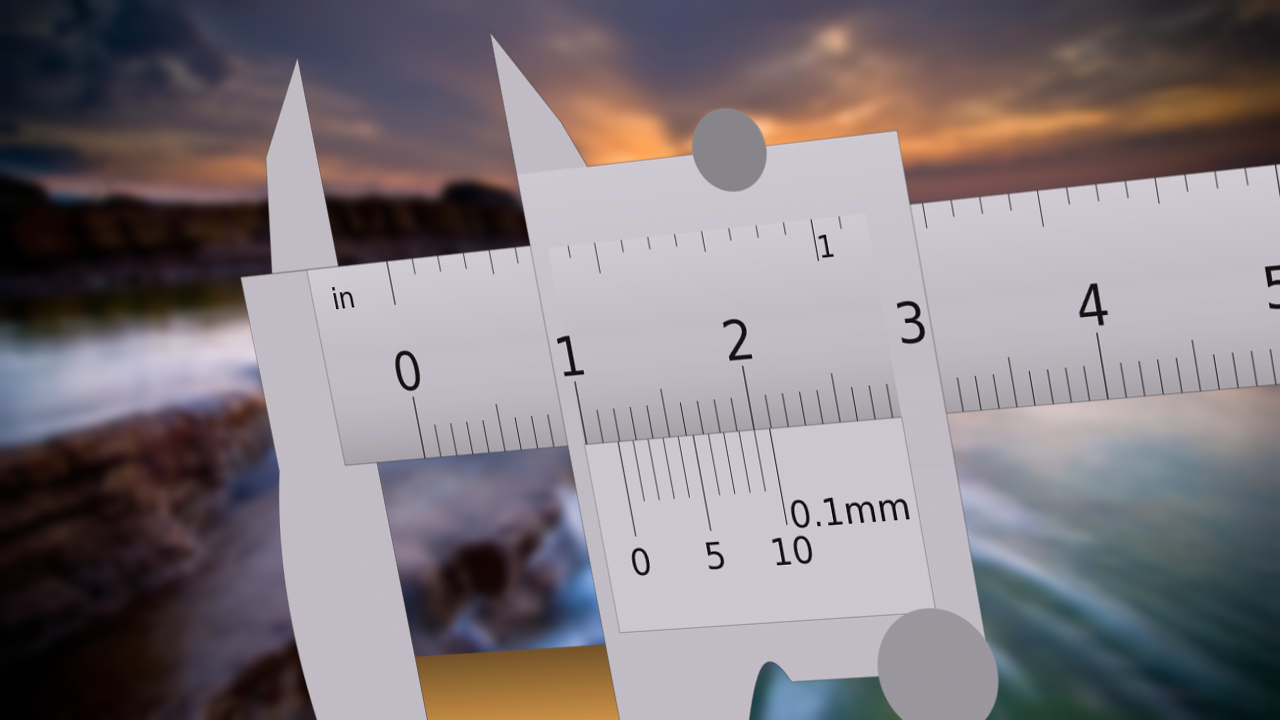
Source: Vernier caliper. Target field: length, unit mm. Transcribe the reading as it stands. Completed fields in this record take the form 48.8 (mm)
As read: 11.9 (mm)
